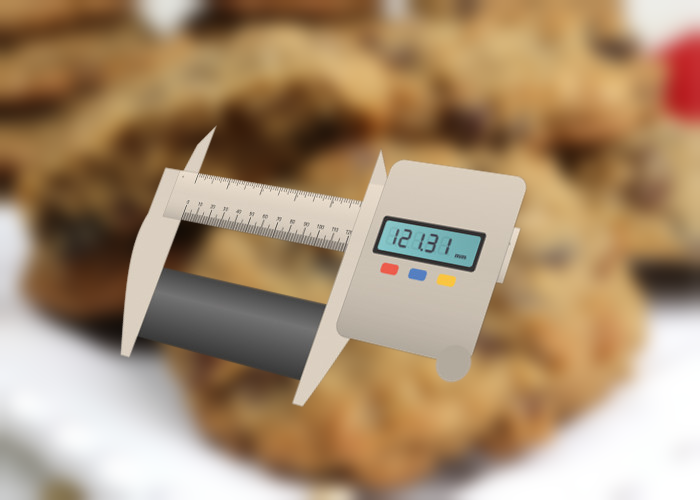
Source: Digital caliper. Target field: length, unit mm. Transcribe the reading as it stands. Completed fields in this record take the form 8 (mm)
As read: 121.31 (mm)
